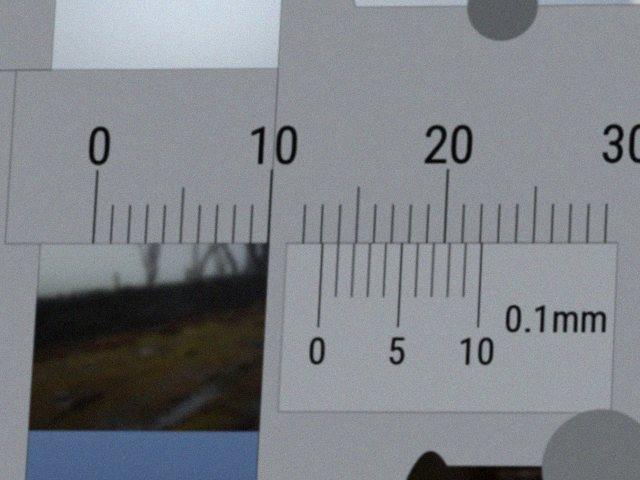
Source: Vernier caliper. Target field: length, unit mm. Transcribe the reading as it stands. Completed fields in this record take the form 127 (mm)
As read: 13.1 (mm)
